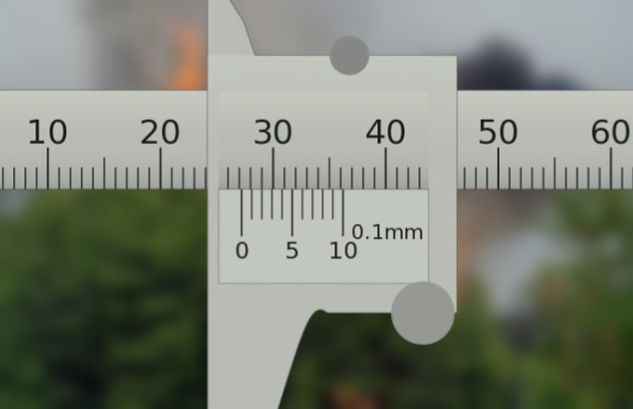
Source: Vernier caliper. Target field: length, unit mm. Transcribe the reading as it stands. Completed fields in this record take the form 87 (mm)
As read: 27.2 (mm)
